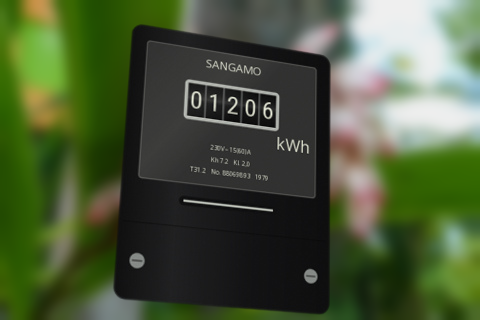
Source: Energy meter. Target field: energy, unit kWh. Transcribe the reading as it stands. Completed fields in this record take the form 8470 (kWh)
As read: 1206 (kWh)
